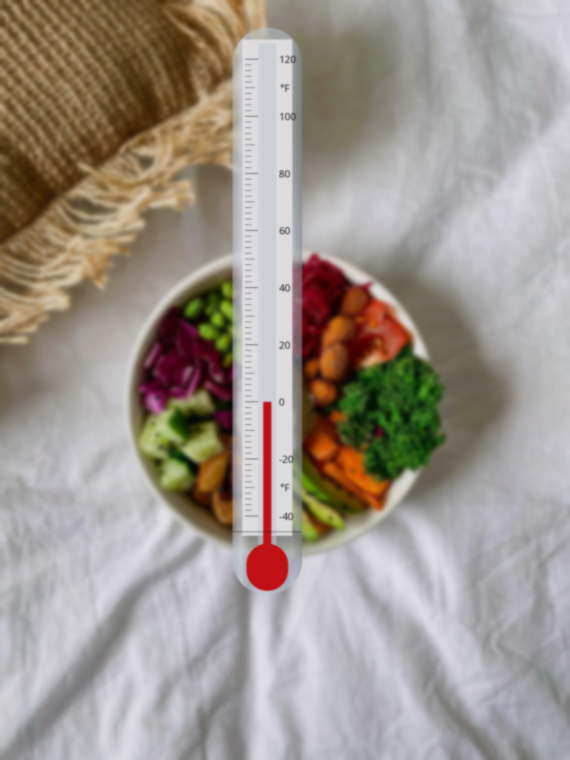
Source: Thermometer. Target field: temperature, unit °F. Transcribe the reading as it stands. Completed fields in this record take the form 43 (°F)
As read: 0 (°F)
